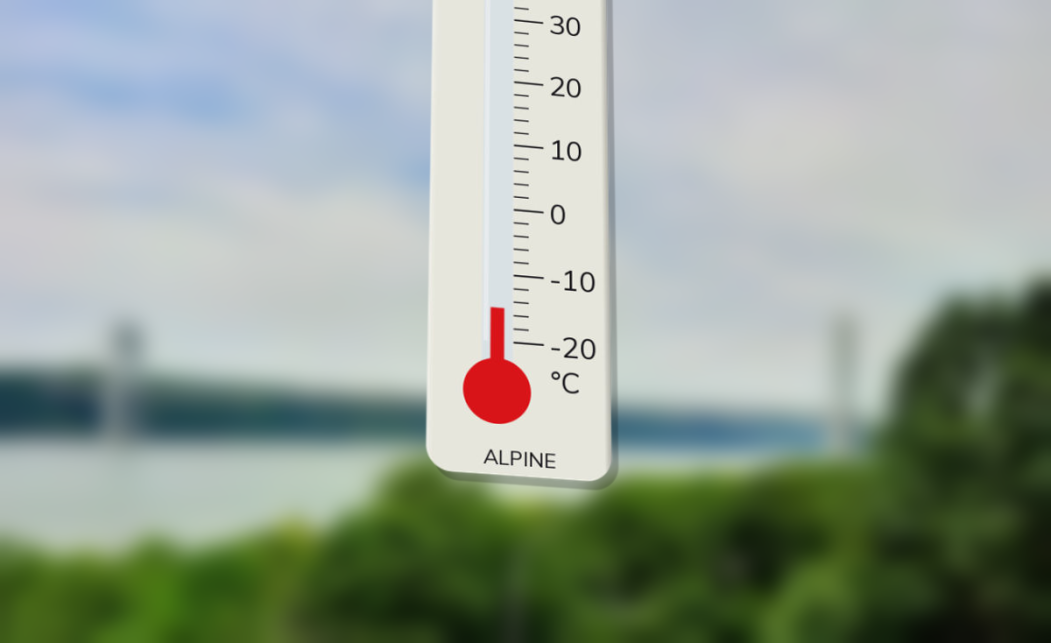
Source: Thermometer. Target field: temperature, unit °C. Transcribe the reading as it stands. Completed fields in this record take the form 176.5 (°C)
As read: -15 (°C)
